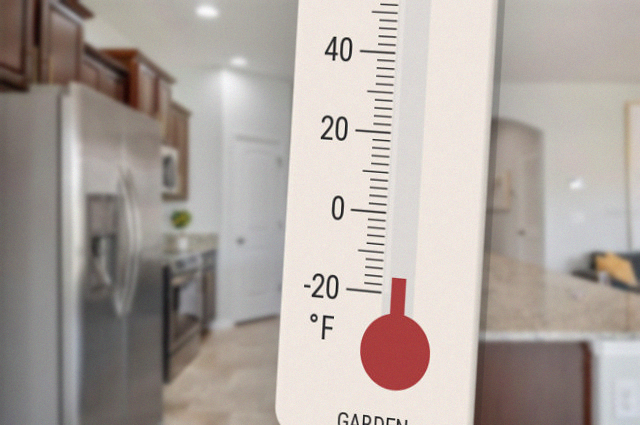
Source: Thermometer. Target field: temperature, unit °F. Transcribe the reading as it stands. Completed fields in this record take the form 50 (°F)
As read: -16 (°F)
